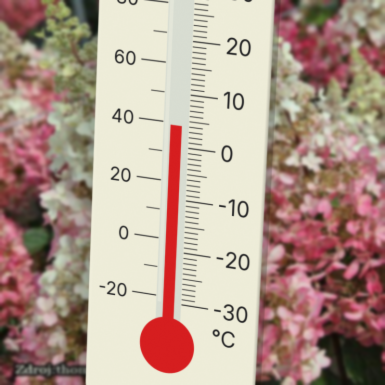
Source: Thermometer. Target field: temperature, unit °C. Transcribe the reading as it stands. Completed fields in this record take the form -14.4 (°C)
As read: 4 (°C)
